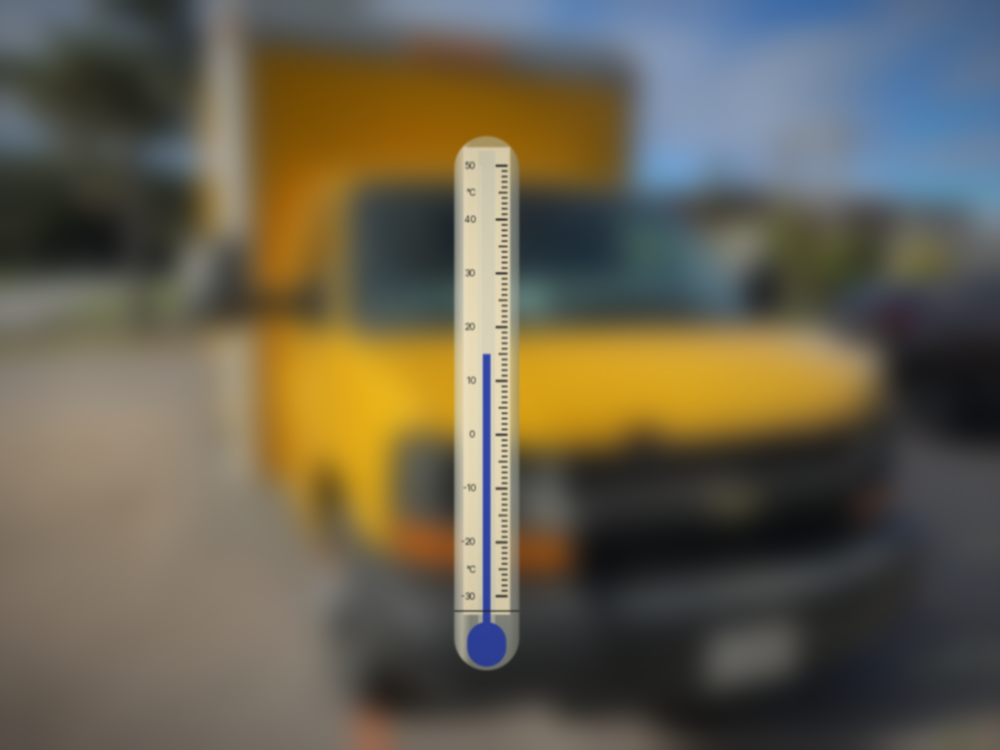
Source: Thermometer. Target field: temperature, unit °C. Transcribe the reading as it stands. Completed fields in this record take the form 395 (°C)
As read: 15 (°C)
